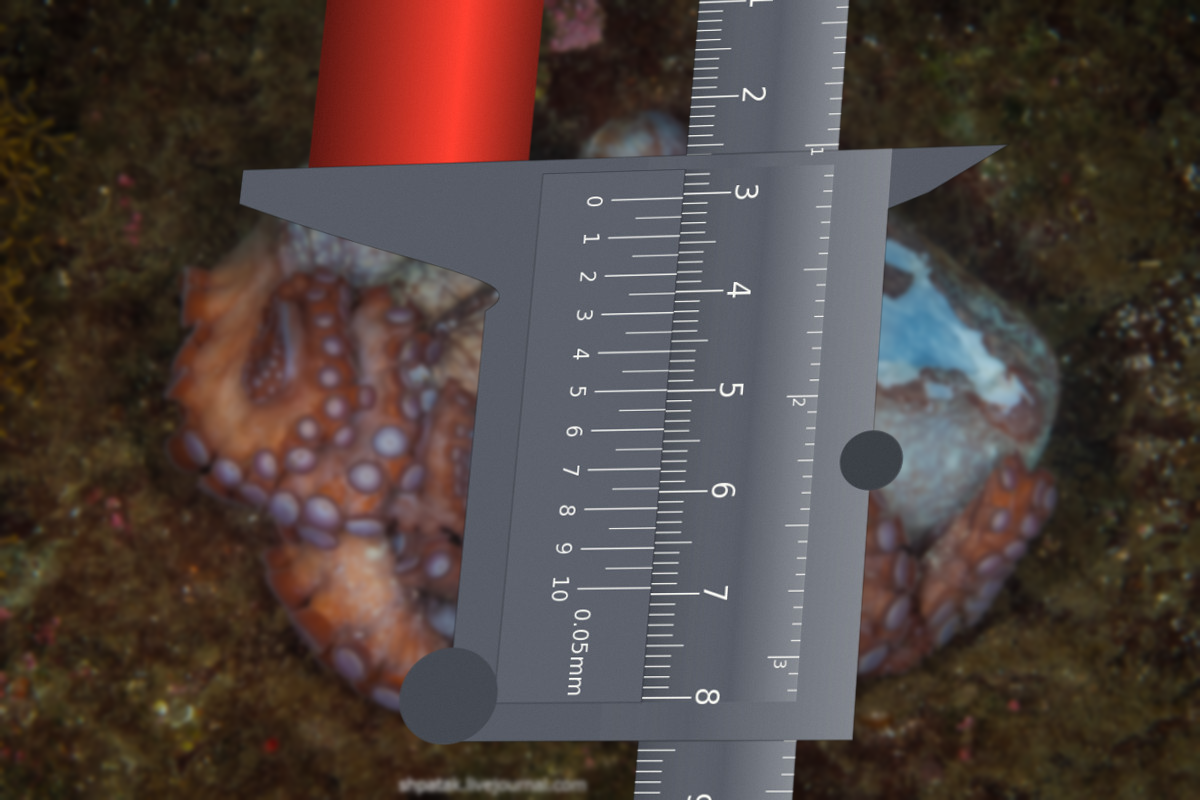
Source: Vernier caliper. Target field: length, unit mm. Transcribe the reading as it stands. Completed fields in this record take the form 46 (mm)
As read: 30.4 (mm)
